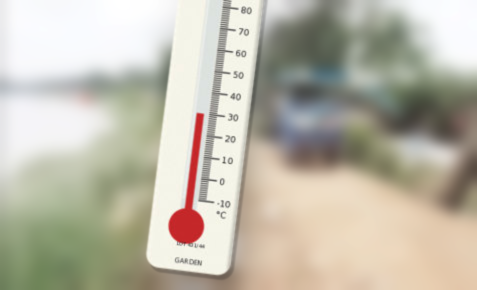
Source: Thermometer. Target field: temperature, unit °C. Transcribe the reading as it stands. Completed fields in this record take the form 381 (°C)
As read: 30 (°C)
